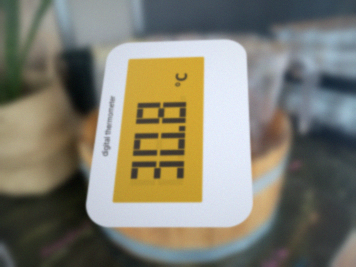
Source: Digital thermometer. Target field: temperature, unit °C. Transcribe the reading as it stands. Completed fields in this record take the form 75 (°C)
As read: 30.8 (°C)
